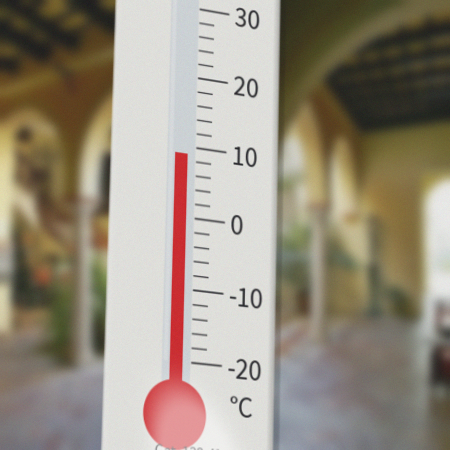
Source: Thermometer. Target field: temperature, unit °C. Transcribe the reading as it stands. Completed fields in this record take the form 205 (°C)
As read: 9 (°C)
